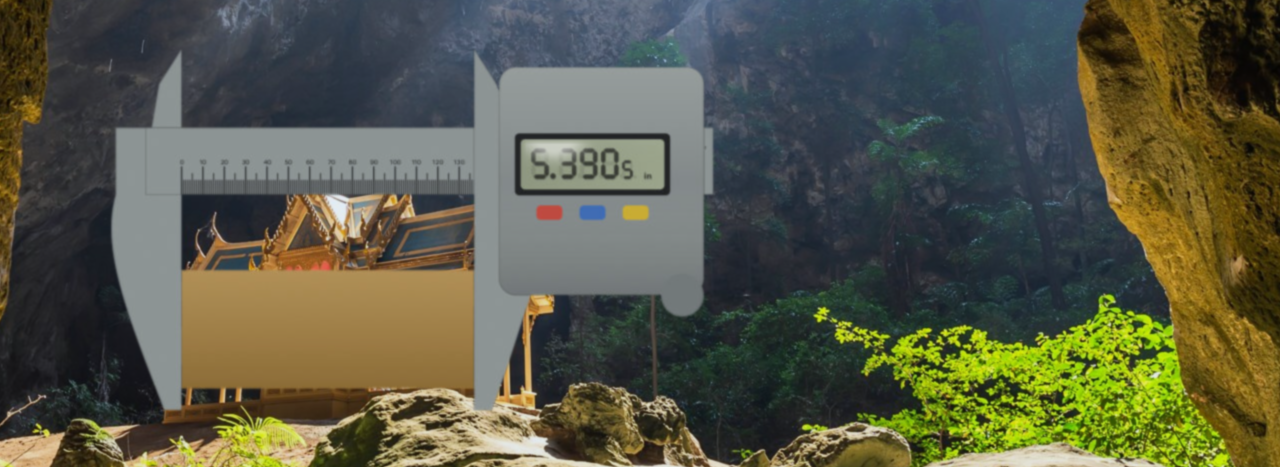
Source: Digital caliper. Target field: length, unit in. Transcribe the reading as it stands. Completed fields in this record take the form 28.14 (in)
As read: 5.3905 (in)
